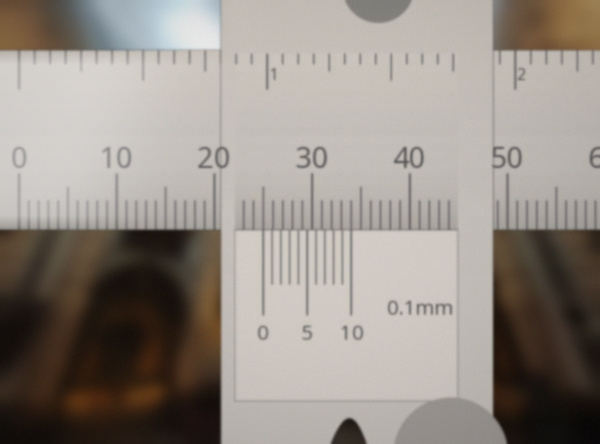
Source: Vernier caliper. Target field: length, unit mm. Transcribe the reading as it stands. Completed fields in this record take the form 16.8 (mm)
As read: 25.0 (mm)
